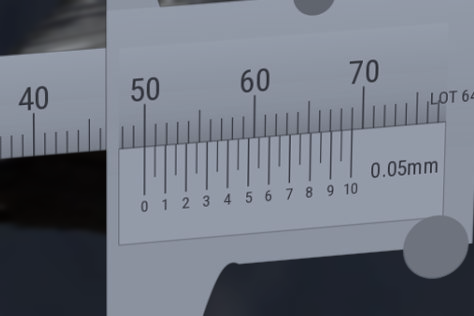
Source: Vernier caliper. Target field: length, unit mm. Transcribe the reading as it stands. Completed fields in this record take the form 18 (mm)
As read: 50.0 (mm)
